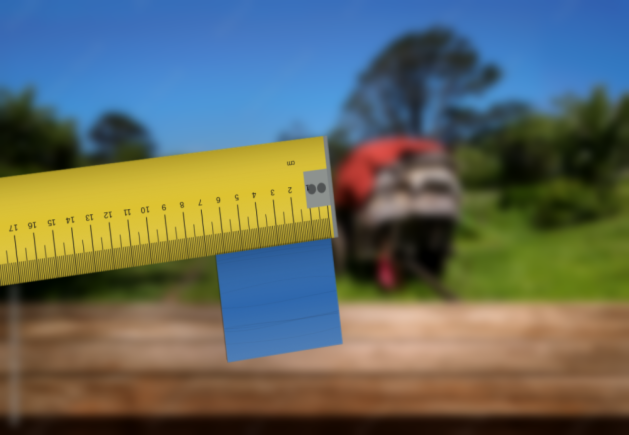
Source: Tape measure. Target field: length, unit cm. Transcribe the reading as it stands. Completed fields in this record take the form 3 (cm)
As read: 6.5 (cm)
